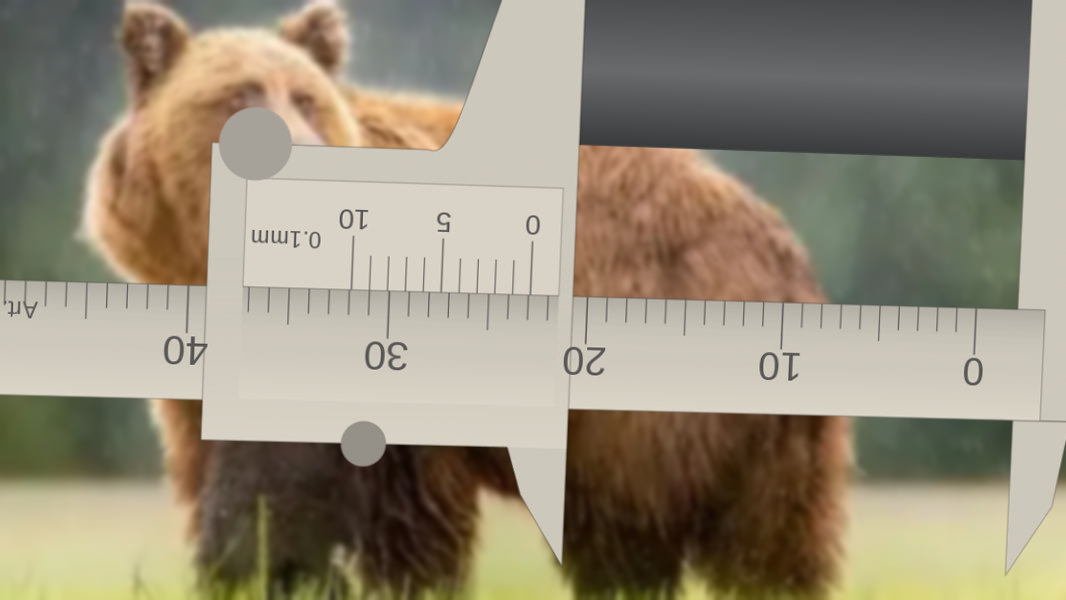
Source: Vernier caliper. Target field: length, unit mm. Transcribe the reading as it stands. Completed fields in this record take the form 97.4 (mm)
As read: 22.9 (mm)
